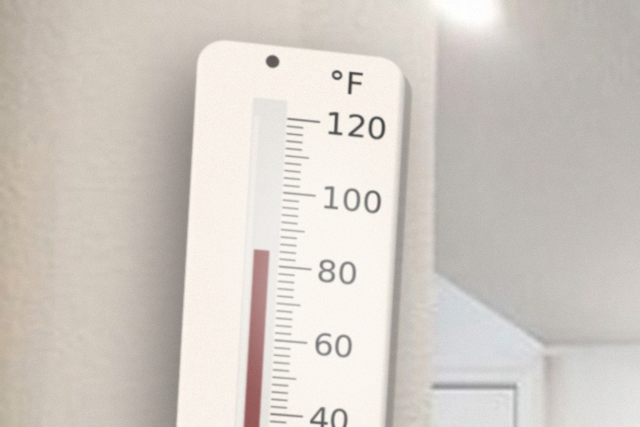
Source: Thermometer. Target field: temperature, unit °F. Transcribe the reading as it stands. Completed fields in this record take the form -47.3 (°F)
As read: 84 (°F)
